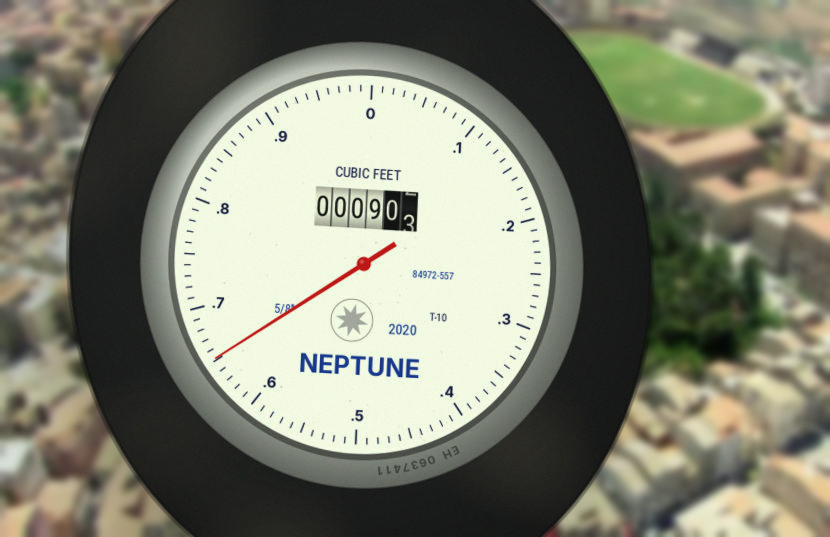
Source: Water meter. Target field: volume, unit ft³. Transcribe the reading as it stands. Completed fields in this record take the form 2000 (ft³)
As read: 902.65 (ft³)
